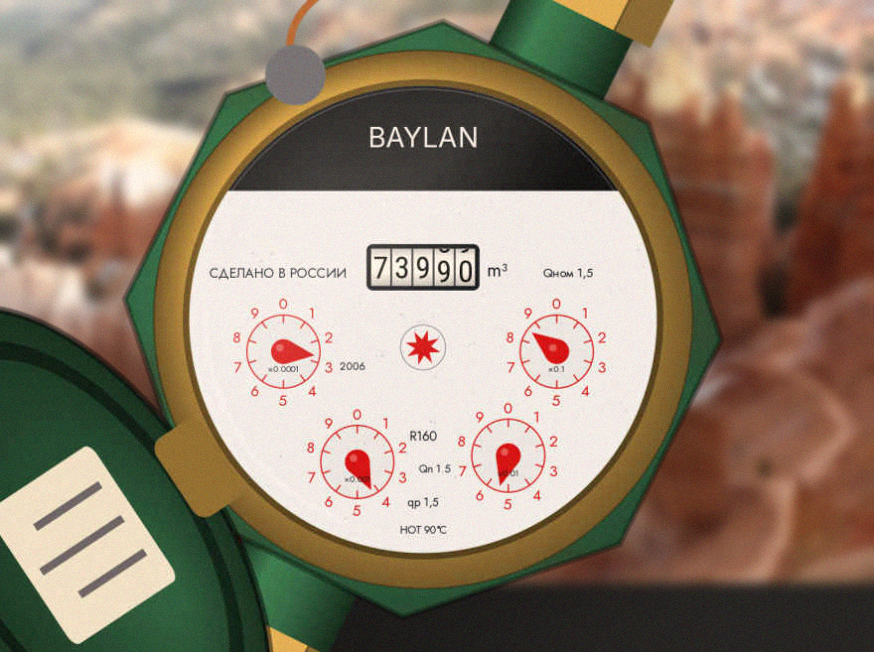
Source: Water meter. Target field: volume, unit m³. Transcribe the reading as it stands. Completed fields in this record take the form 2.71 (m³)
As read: 73989.8542 (m³)
